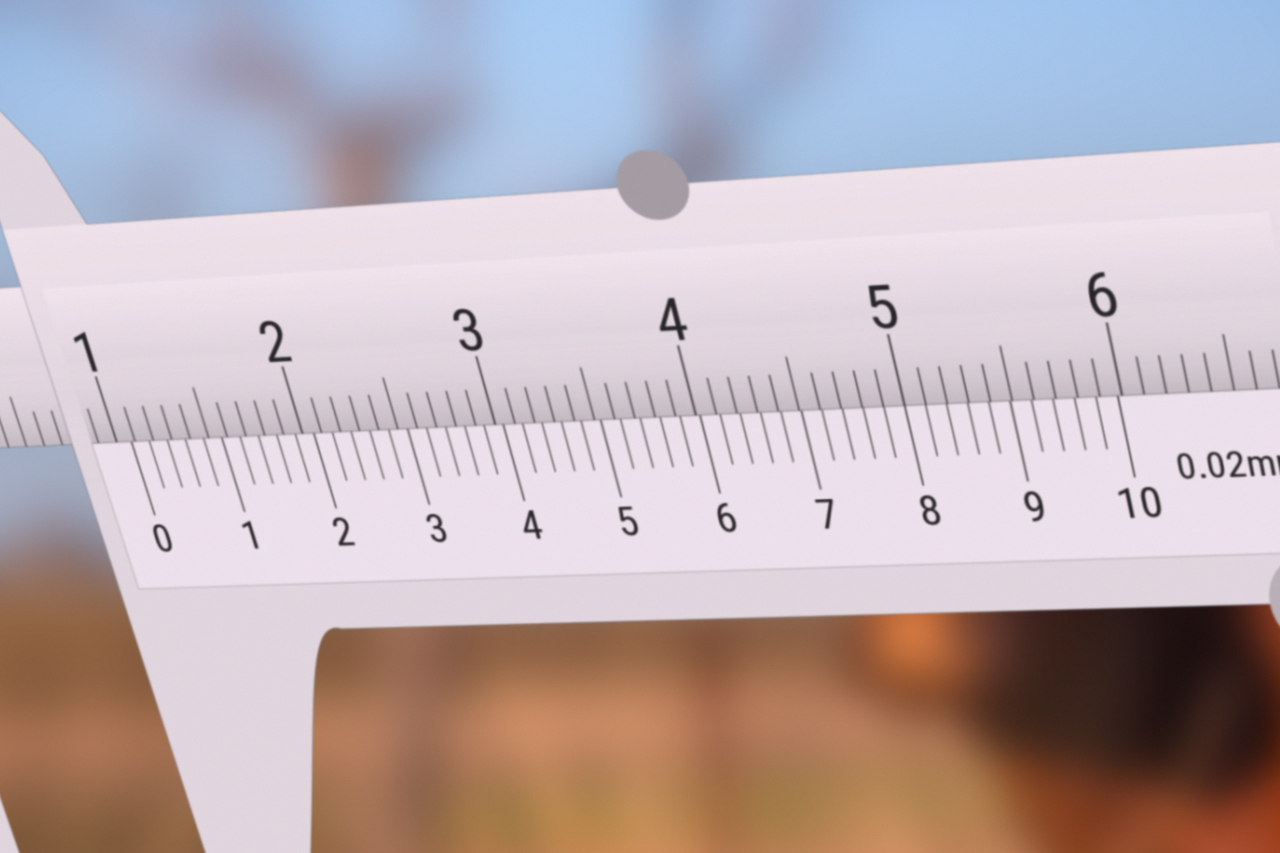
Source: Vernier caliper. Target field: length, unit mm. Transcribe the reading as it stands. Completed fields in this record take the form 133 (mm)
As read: 10.8 (mm)
